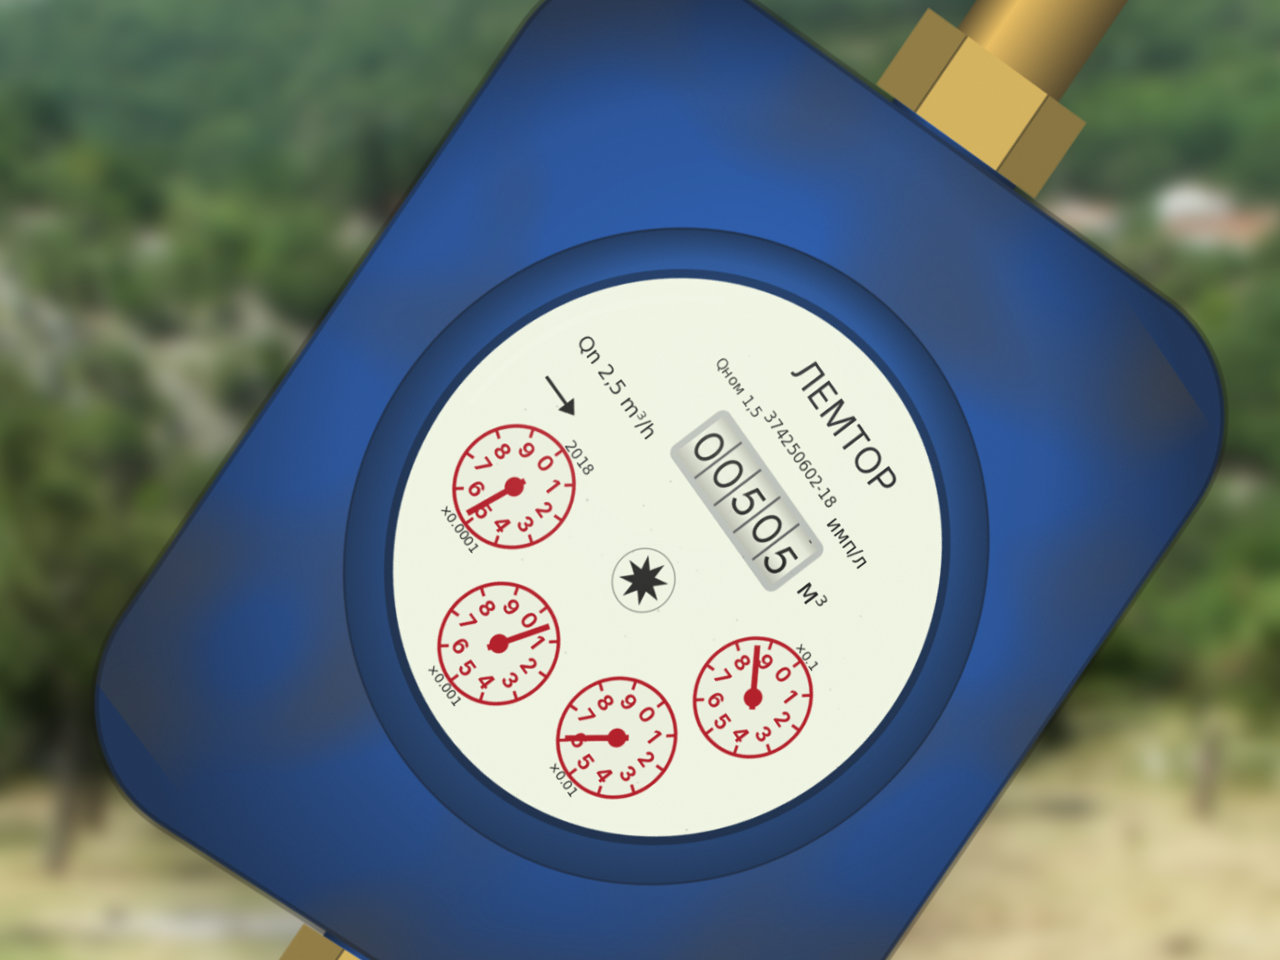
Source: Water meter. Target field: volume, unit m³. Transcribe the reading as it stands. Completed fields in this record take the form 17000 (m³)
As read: 504.8605 (m³)
